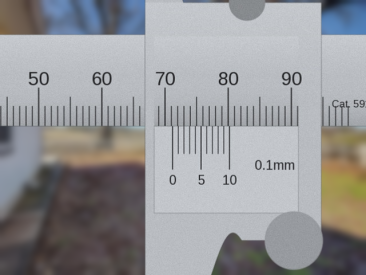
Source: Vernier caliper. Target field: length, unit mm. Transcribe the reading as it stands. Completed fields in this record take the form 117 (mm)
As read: 71.2 (mm)
